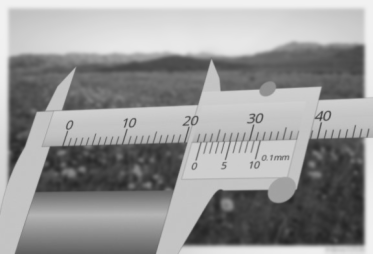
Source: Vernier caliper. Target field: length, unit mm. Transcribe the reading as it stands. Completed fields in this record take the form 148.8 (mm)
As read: 22.6 (mm)
